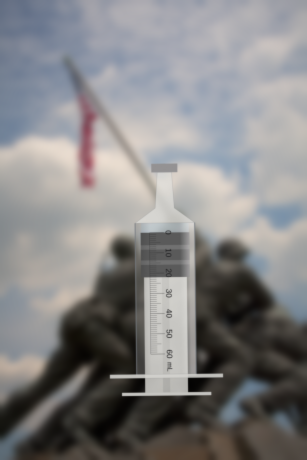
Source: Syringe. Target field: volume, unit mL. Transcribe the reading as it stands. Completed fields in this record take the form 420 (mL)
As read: 0 (mL)
